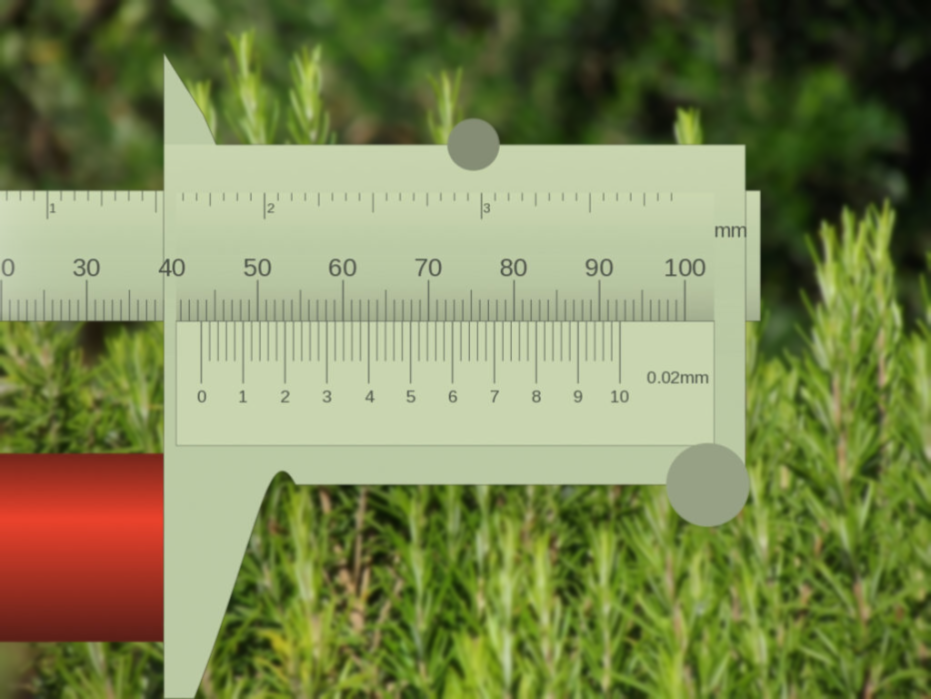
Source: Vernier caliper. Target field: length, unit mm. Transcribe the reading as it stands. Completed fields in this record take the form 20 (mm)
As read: 43.4 (mm)
